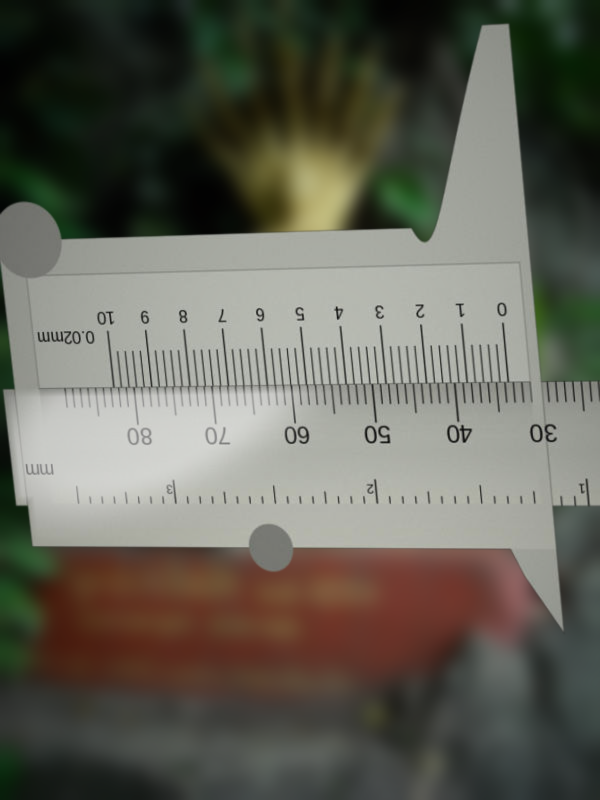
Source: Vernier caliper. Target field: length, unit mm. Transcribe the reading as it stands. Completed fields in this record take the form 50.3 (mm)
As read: 33.6 (mm)
